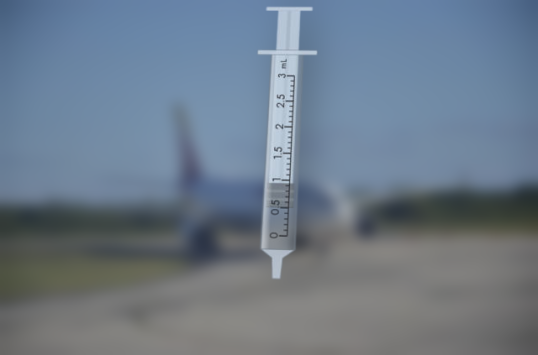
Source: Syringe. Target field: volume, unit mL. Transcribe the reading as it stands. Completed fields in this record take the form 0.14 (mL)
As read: 0.5 (mL)
